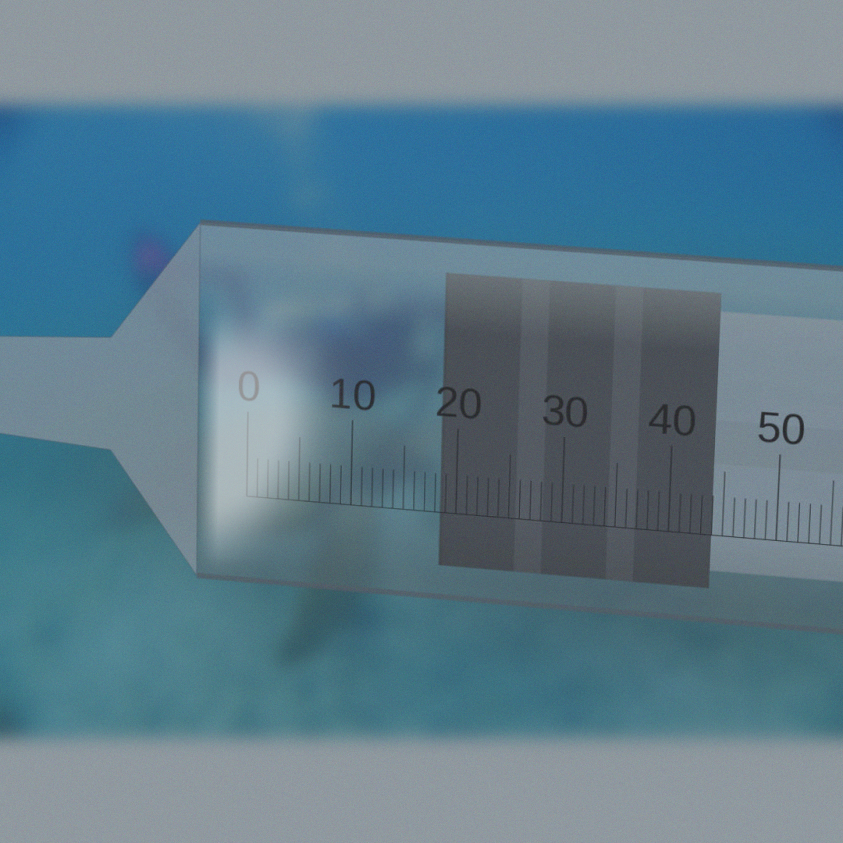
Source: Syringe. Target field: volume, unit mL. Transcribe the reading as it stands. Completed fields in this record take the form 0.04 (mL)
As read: 18.5 (mL)
